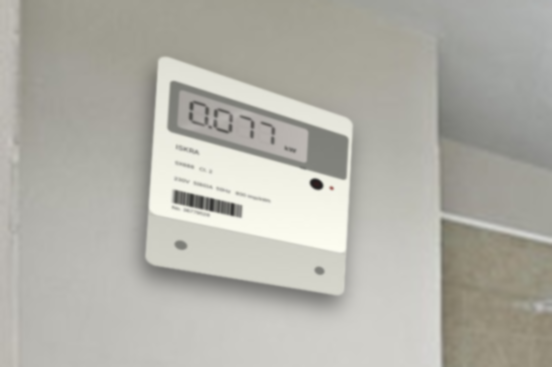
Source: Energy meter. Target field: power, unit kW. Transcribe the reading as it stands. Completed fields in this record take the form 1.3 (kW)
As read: 0.077 (kW)
